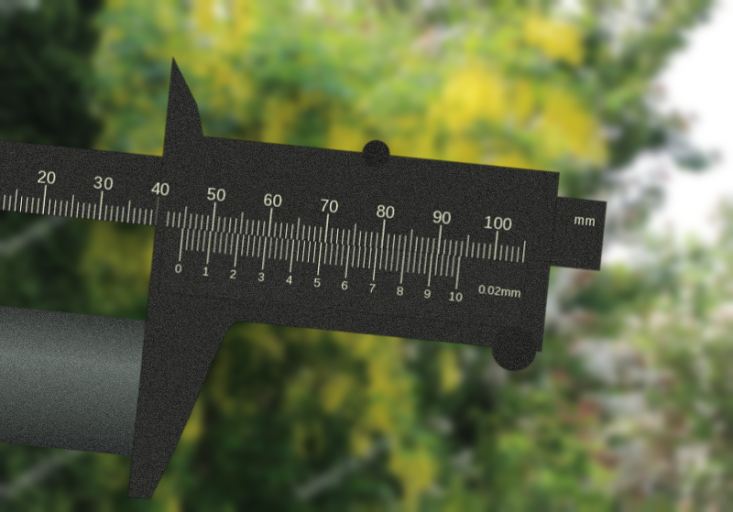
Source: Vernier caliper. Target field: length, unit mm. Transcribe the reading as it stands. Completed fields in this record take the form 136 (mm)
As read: 44.8 (mm)
